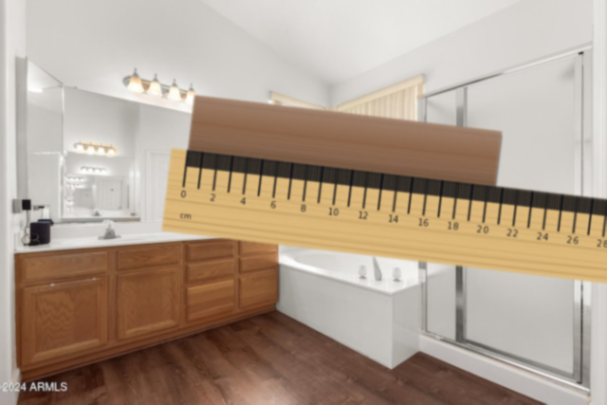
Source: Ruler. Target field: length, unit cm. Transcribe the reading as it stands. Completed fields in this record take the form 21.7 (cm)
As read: 20.5 (cm)
